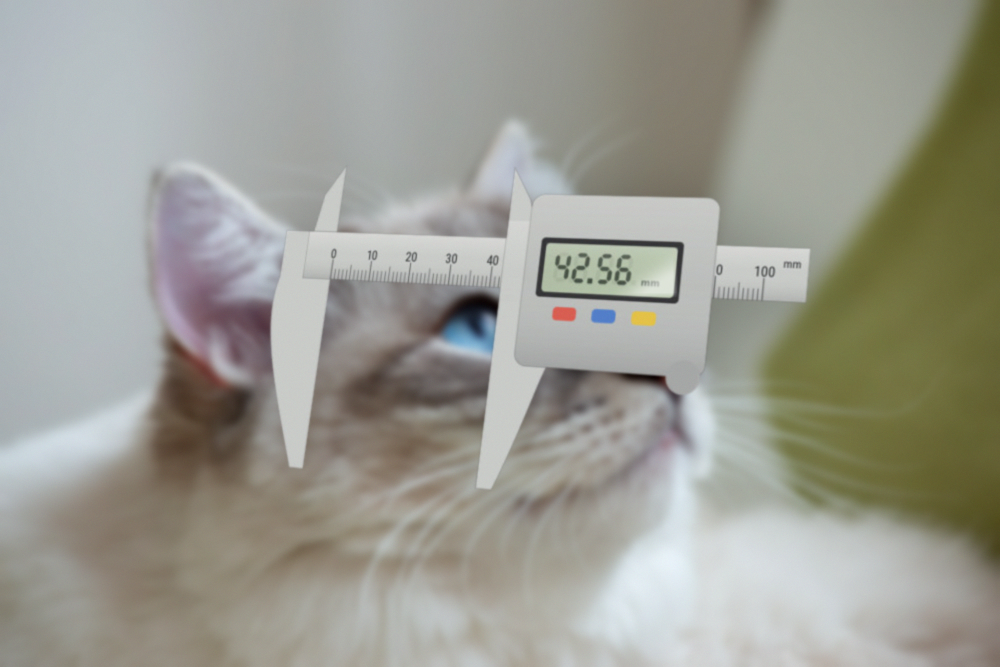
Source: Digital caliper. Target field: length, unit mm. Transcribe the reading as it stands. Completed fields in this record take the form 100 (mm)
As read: 42.56 (mm)
